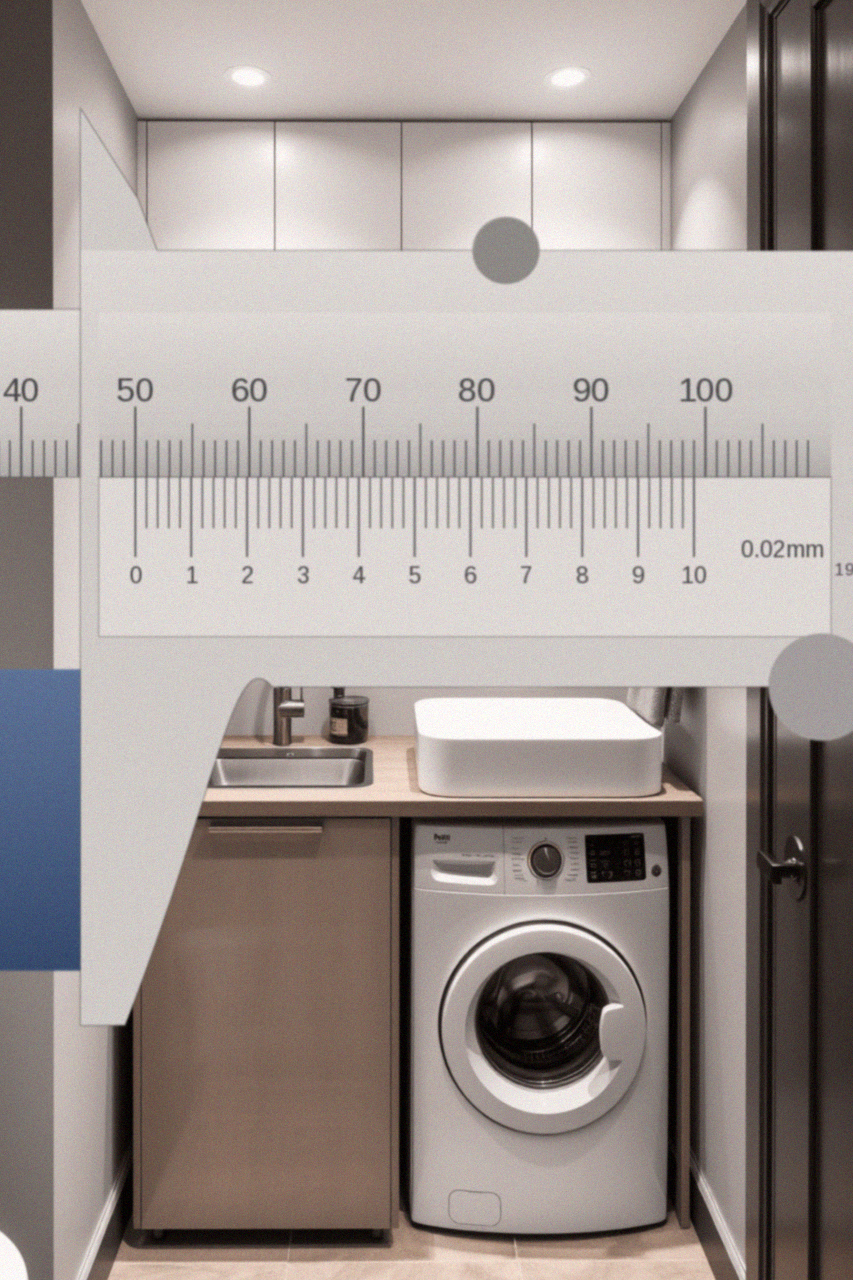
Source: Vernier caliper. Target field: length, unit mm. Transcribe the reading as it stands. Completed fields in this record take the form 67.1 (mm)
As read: 50.0 (mm)
